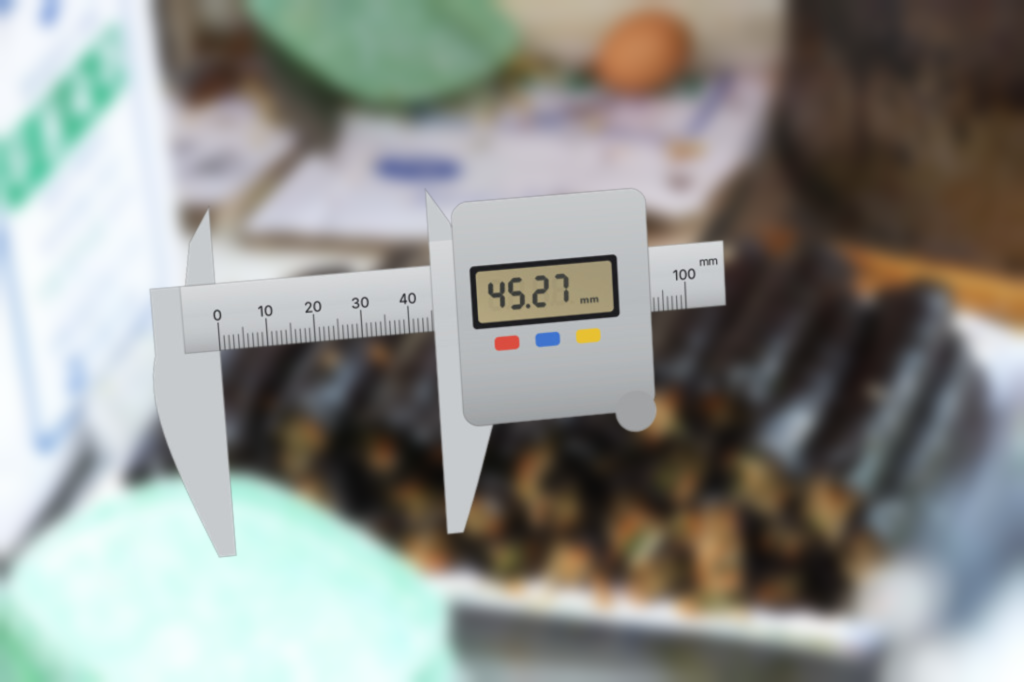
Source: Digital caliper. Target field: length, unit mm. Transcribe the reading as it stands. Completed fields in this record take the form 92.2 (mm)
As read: 45.27 (mm)
